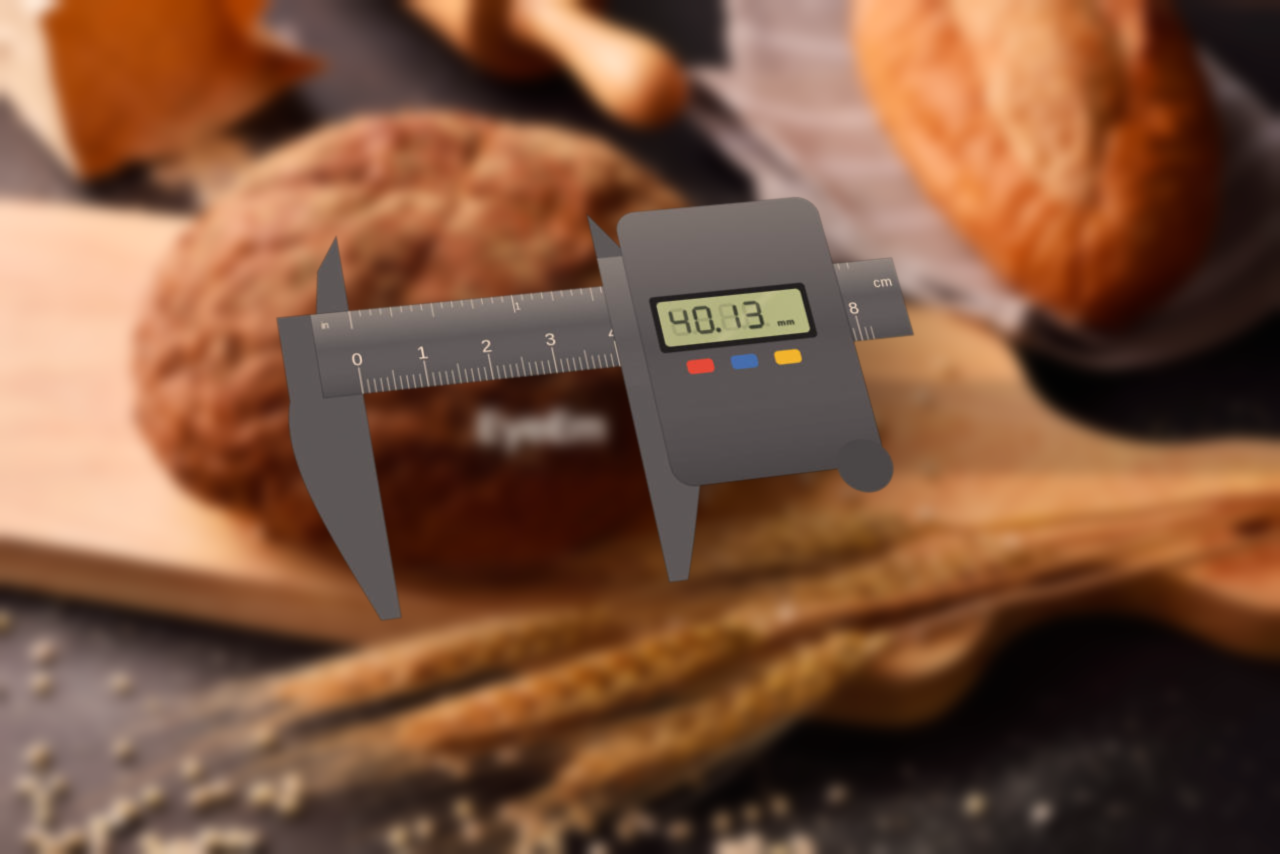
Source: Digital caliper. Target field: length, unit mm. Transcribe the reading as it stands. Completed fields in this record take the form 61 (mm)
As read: 40.13 (mm)
